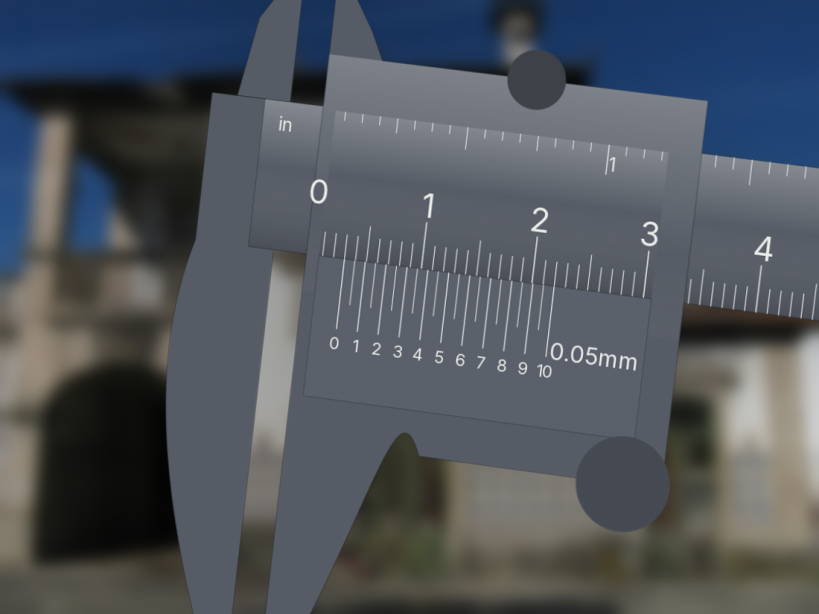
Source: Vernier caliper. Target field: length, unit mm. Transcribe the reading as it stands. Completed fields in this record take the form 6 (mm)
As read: 3.0 (mm)
